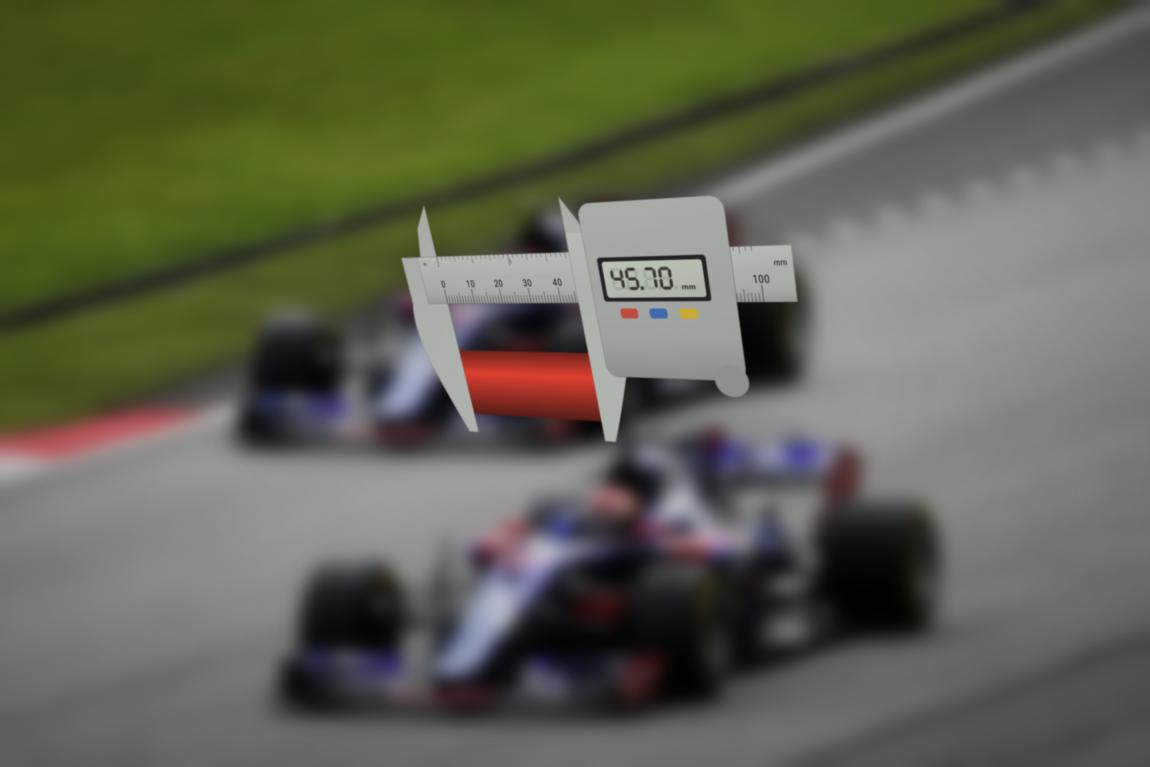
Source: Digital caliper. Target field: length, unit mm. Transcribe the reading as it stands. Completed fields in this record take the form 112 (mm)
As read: 45.70 (mm)
